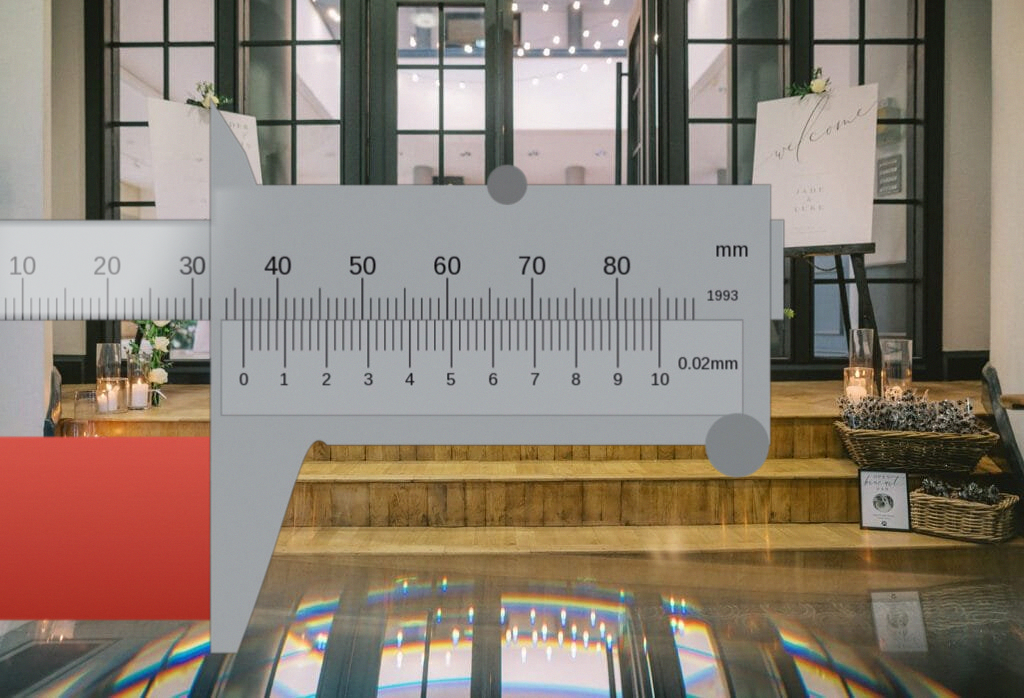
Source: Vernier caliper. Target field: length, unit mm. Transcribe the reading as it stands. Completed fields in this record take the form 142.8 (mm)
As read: 36.0 (mm)
